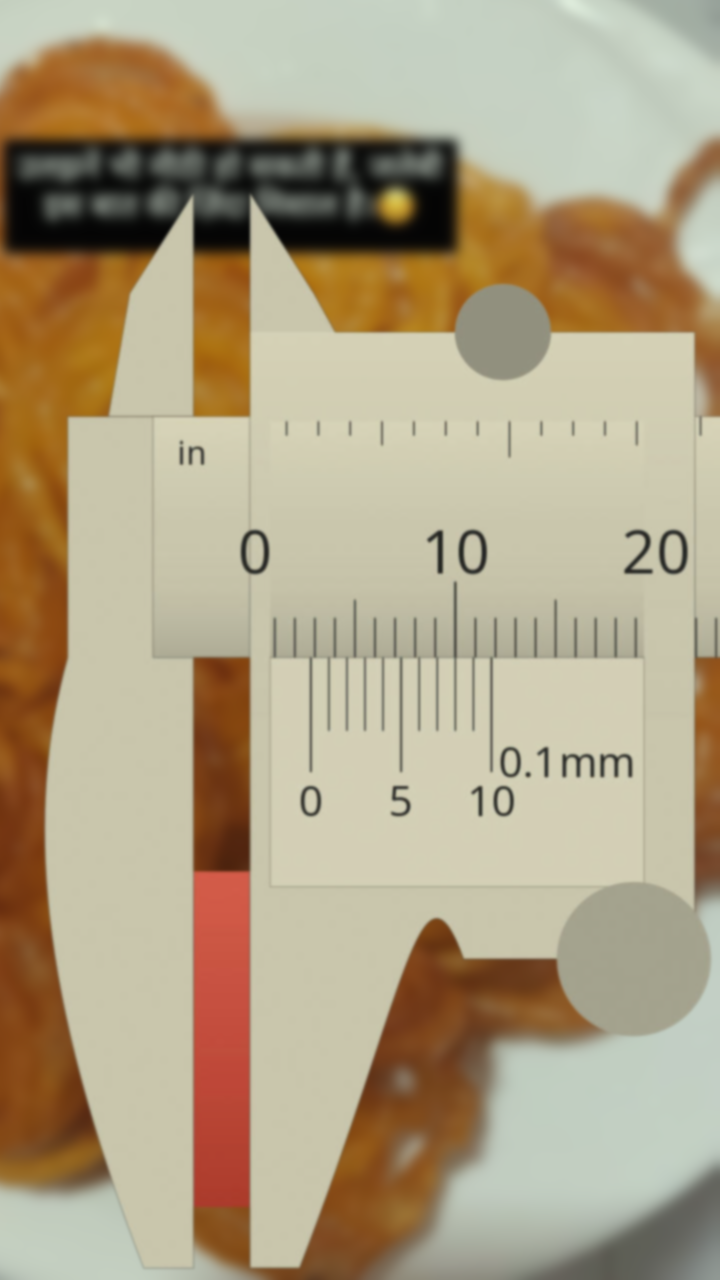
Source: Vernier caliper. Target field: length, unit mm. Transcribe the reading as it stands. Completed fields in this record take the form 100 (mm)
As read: 2.8 (mm)
